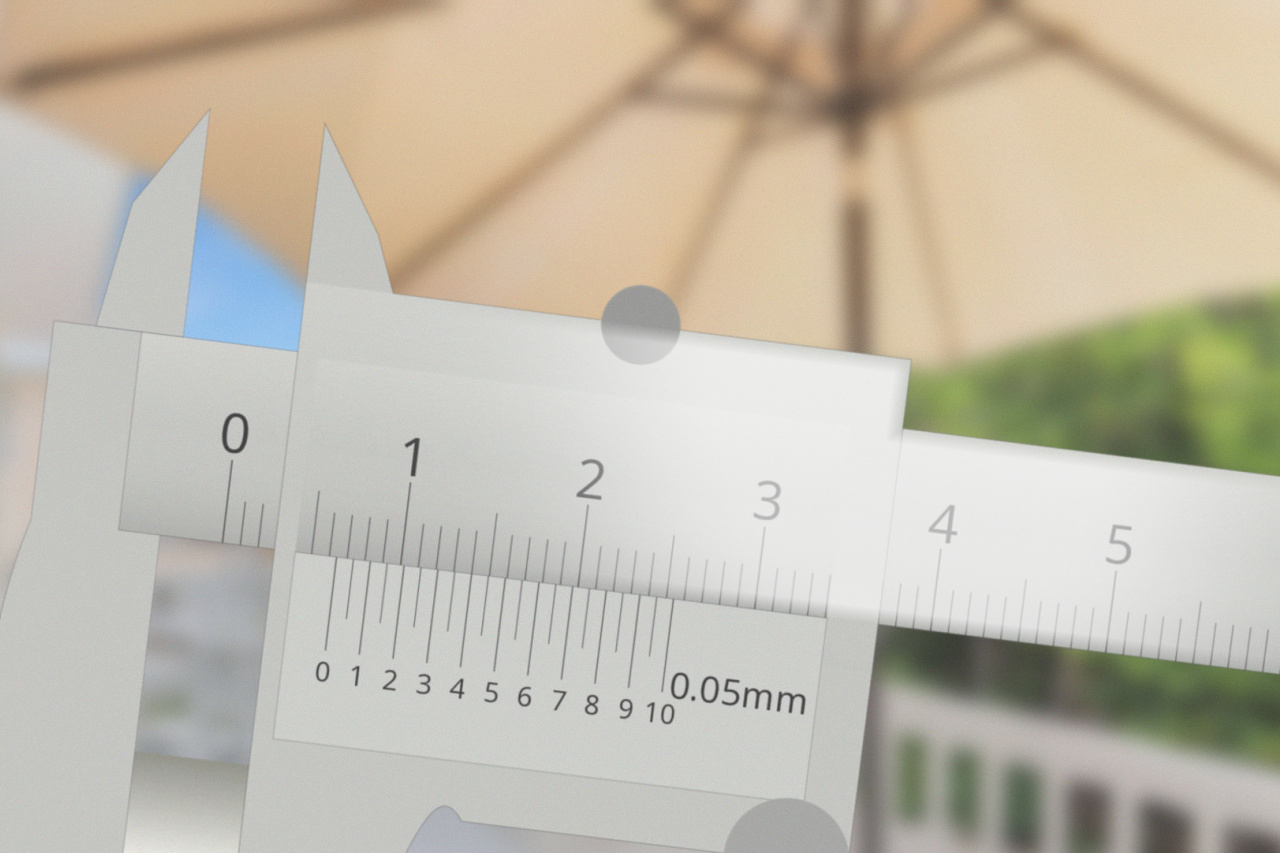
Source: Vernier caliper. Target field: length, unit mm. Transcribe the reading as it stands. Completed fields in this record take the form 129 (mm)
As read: 6.4 (mm)
